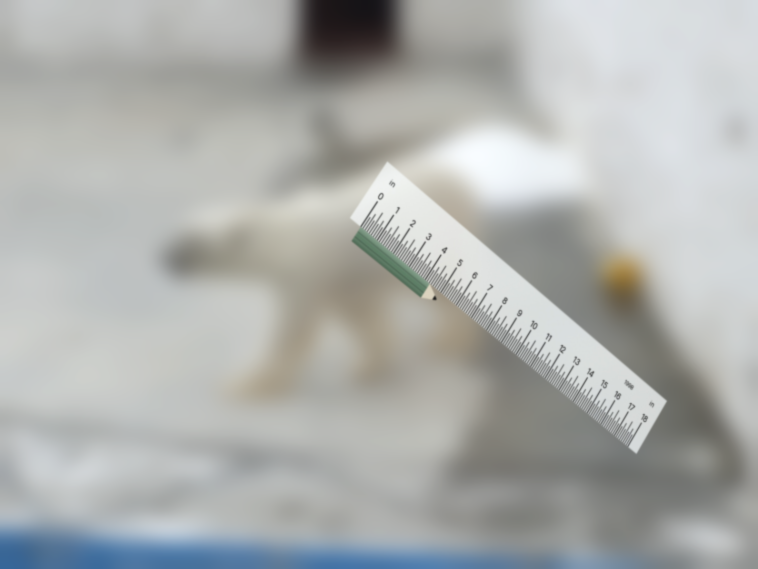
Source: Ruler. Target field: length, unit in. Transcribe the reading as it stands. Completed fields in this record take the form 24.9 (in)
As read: 5 (in)
